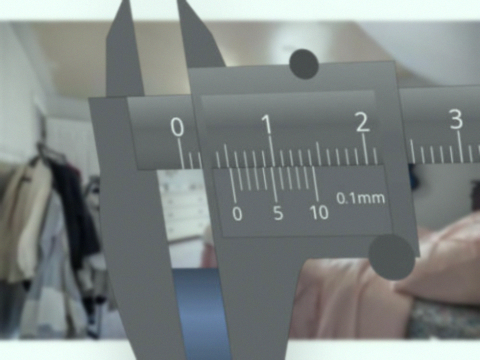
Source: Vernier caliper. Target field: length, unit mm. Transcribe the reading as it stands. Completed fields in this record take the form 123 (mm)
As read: 5.2 (mm)
